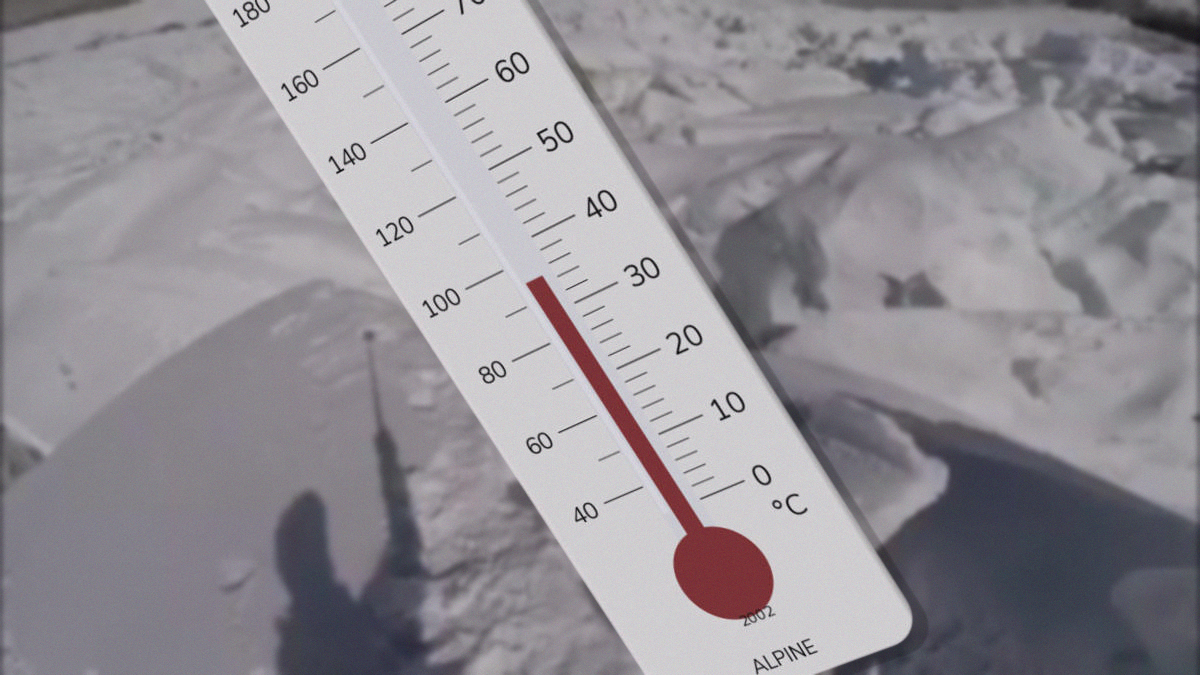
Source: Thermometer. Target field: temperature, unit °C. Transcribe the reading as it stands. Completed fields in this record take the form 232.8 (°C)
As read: 35 (°C)
